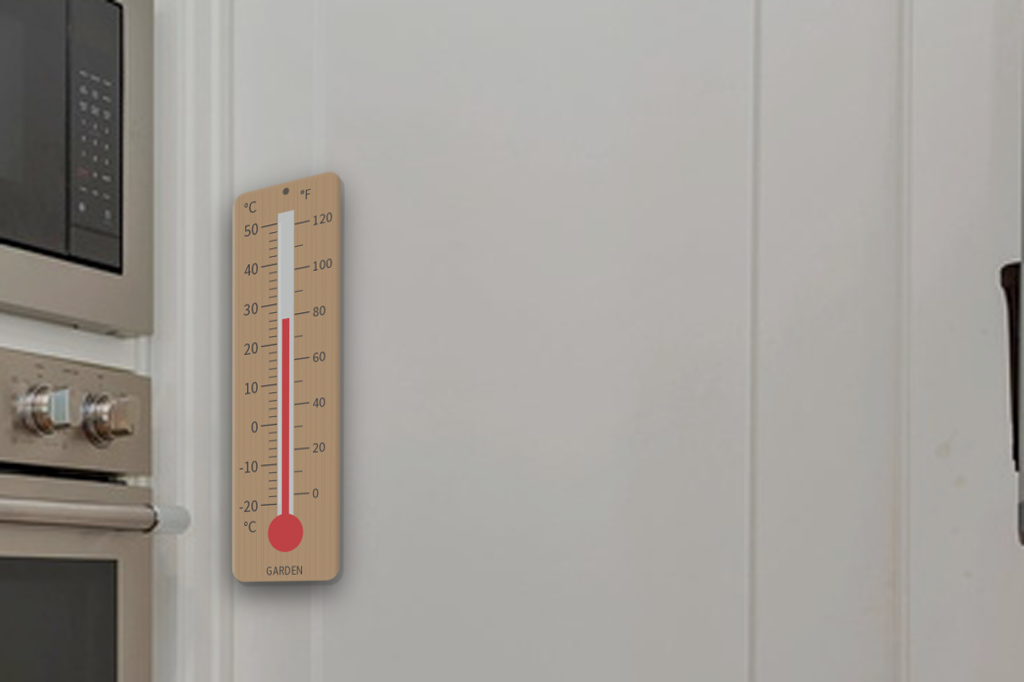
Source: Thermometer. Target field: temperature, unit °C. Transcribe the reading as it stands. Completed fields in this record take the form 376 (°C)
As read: 26 (°C)
